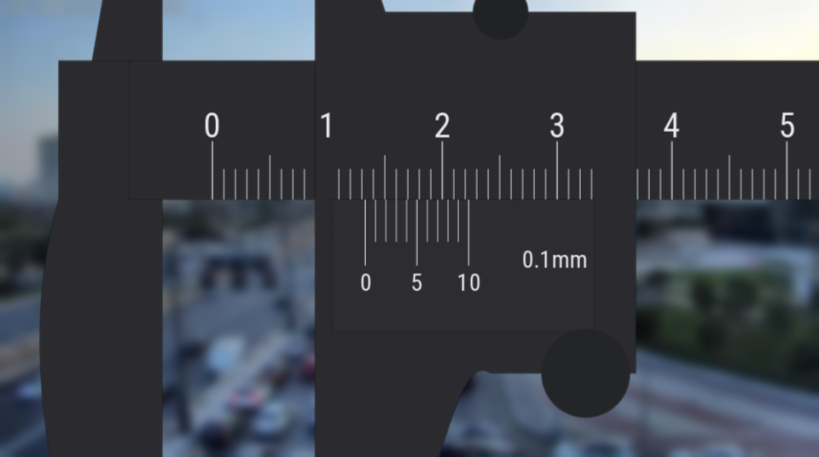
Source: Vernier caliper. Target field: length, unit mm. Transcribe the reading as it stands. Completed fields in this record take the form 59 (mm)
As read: 13.3 (mm)
